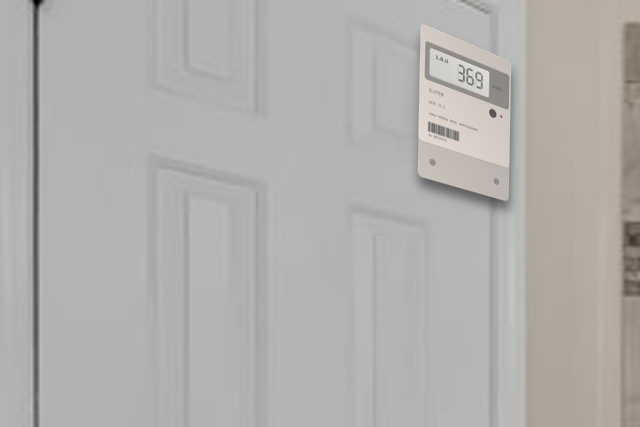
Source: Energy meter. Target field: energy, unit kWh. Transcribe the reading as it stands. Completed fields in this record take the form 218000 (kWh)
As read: 369 (kWh)
